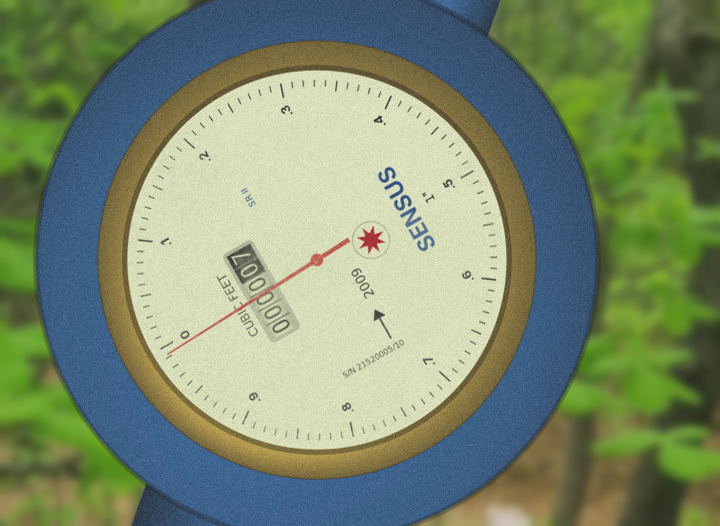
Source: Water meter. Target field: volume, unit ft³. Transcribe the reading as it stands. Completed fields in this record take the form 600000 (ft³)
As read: 6.99 (ft³)
